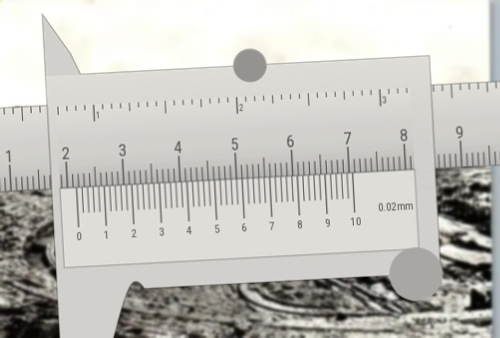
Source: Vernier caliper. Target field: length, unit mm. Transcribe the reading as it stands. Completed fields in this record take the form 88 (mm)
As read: 21.6 (mm)
